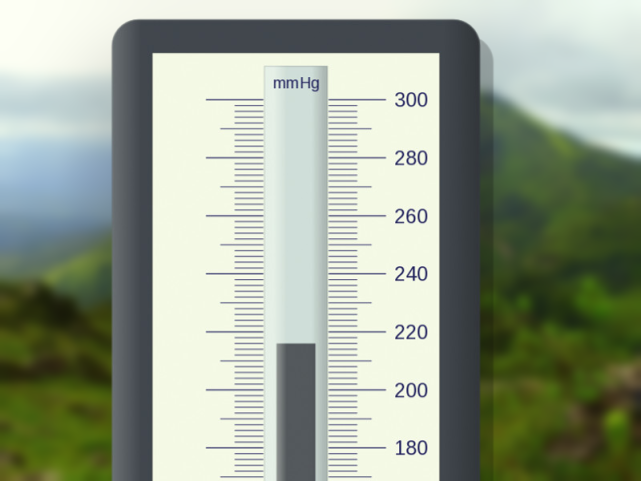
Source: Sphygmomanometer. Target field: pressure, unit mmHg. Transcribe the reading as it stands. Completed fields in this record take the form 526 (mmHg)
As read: 216 (mmHg)
